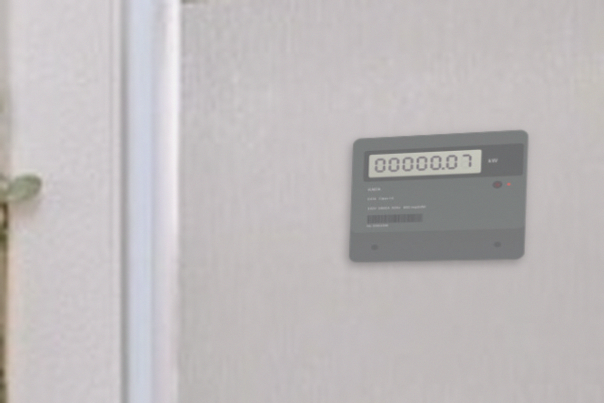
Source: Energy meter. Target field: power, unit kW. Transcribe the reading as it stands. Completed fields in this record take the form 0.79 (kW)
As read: 0.07 (kW)
